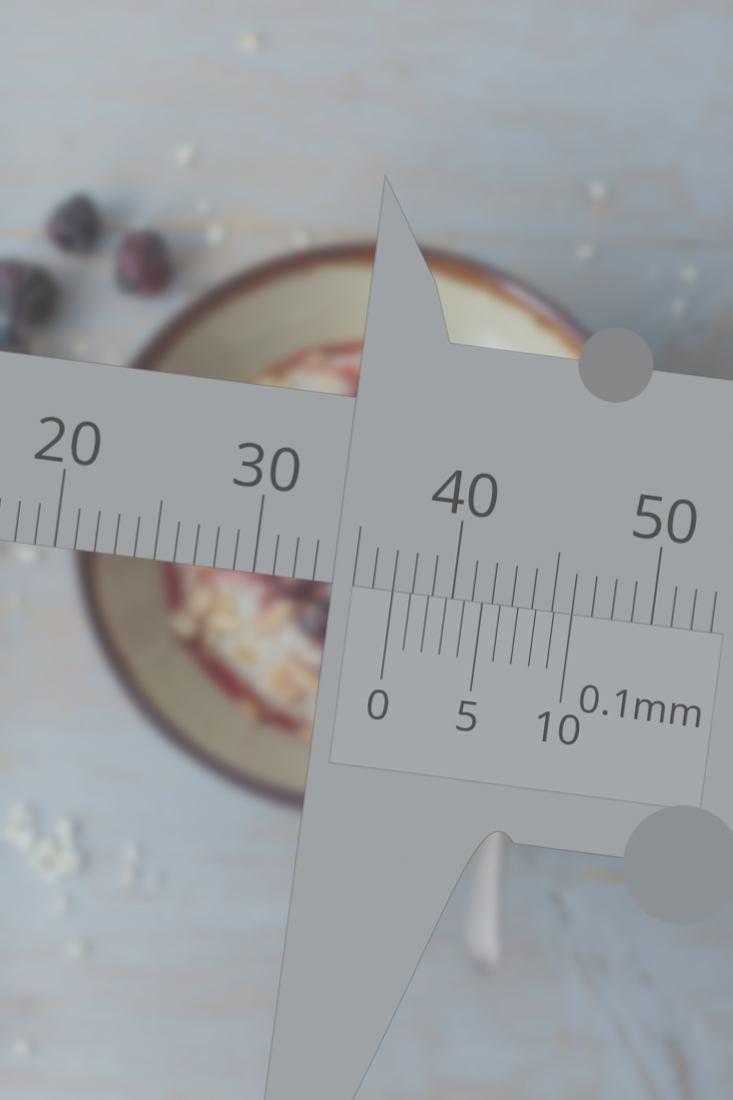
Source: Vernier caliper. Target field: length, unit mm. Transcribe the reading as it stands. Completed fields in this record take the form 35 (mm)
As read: 37.0 (mm)
